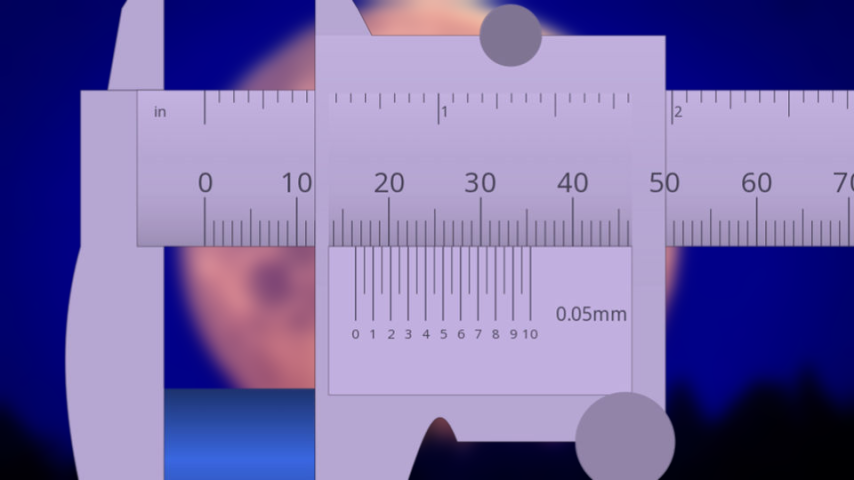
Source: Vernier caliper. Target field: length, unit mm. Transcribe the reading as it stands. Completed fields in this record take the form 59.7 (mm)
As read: 16.4 (mm)
